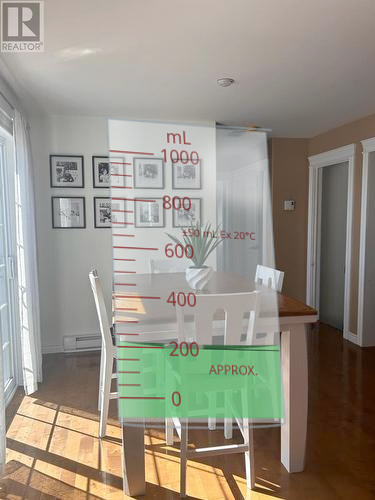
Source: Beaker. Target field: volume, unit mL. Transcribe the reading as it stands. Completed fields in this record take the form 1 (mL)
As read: 200 (mL)
